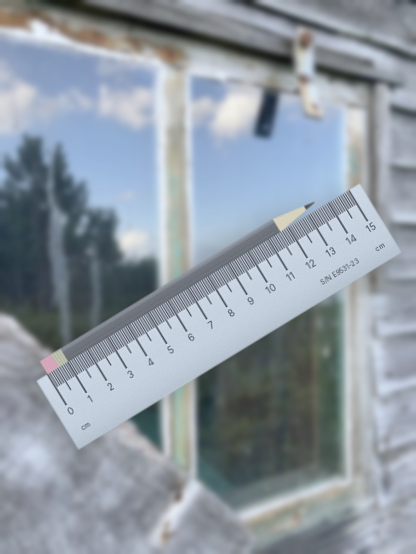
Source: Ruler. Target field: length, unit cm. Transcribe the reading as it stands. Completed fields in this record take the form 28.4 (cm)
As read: 13.5 (cm)
